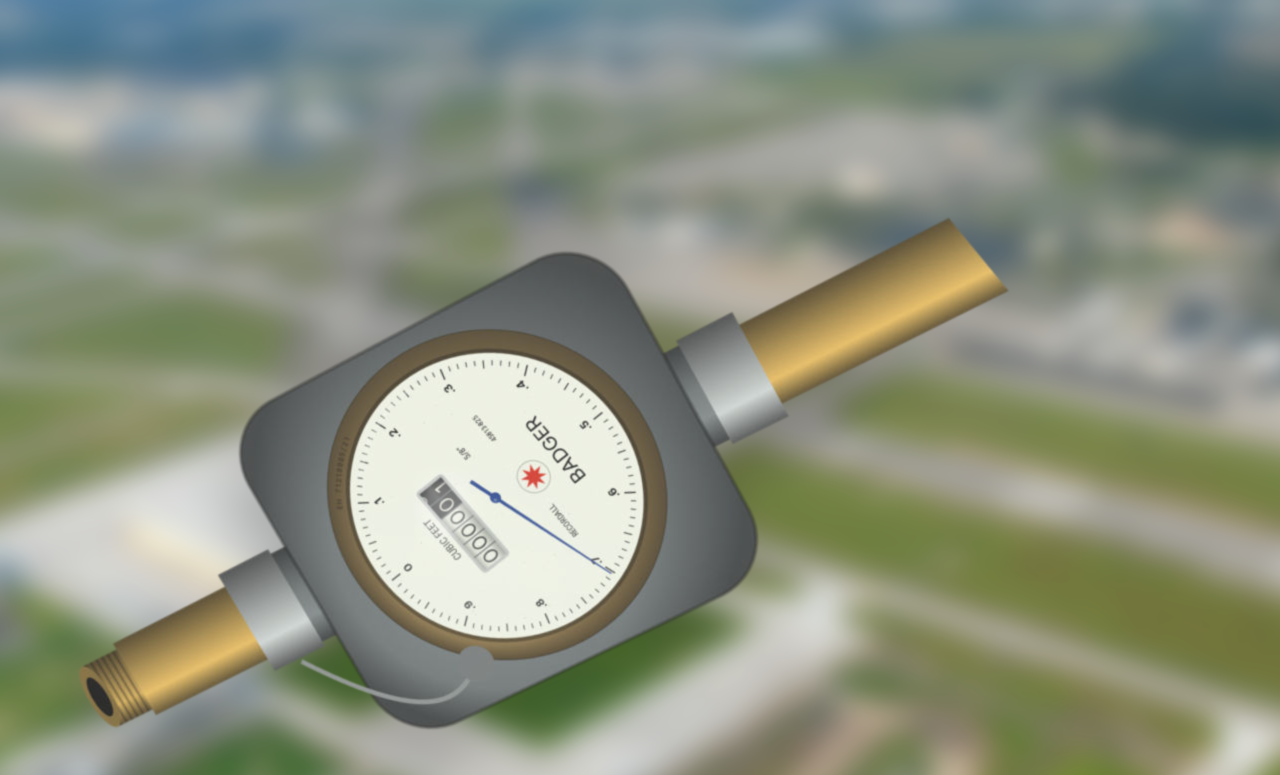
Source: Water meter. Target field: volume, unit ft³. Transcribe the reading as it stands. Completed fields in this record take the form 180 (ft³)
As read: 0.70 (ft³)
